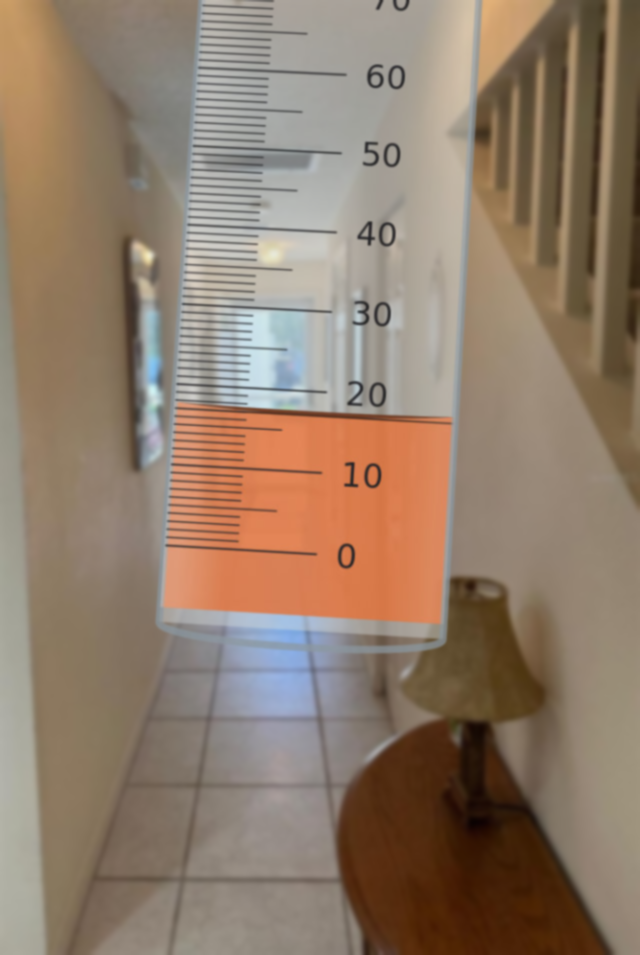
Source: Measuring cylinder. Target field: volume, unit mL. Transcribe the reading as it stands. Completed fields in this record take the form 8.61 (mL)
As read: 17 (mL)
